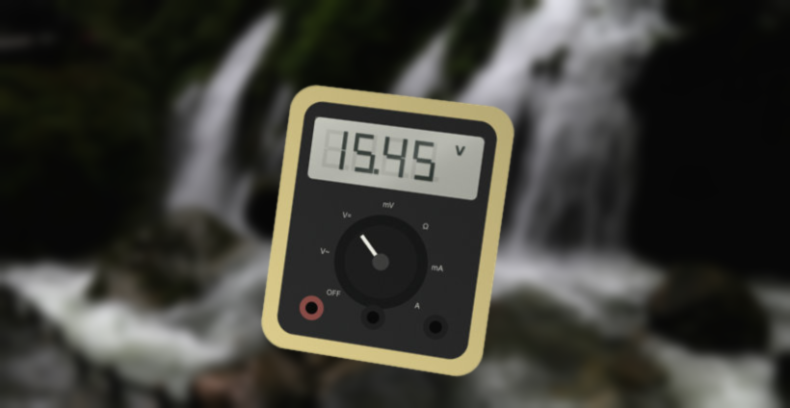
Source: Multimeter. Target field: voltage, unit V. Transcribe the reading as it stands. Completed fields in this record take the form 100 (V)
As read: 15.45 (V)
